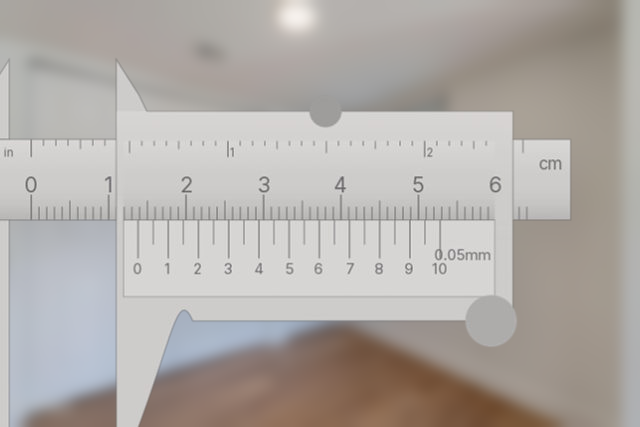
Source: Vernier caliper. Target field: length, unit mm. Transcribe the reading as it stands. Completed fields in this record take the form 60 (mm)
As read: 13.8 (mm)
